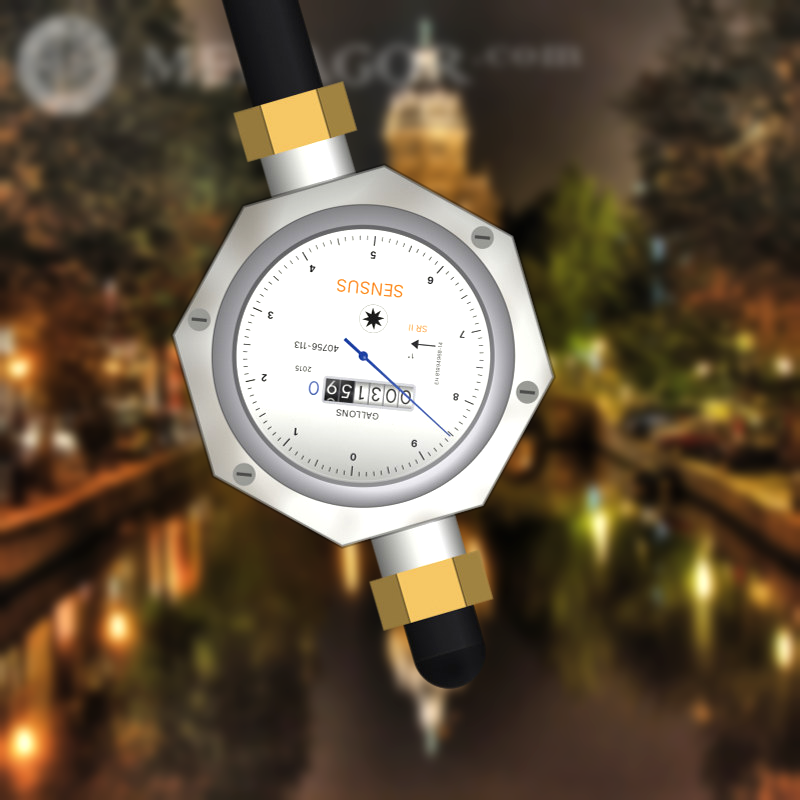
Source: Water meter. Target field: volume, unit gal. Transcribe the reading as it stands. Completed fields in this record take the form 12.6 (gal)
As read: 31588.5 (gal)
